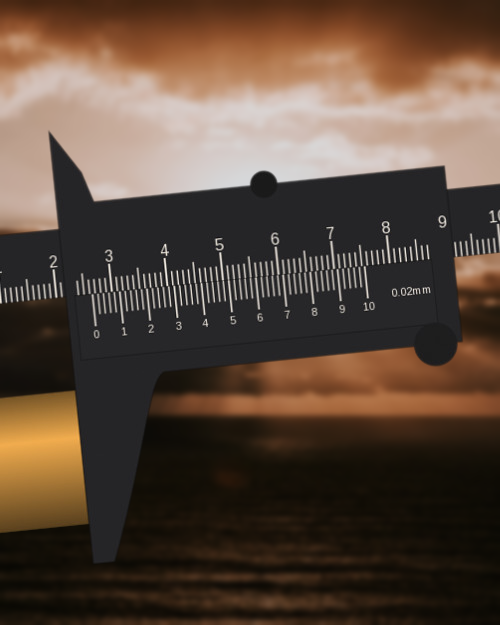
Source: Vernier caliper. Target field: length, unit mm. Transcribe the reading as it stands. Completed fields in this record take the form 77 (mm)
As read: 26.5 (mm)
